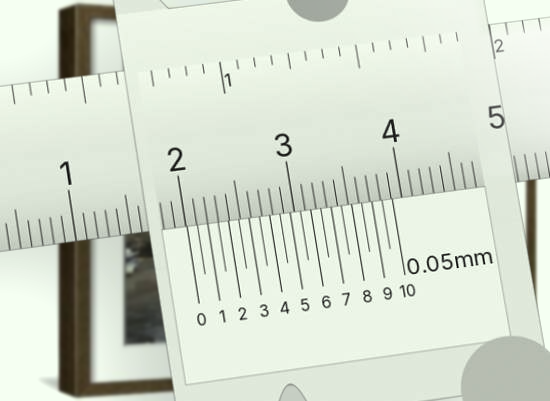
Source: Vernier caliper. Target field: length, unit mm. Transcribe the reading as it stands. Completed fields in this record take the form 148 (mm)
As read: 20.1 (mm)
